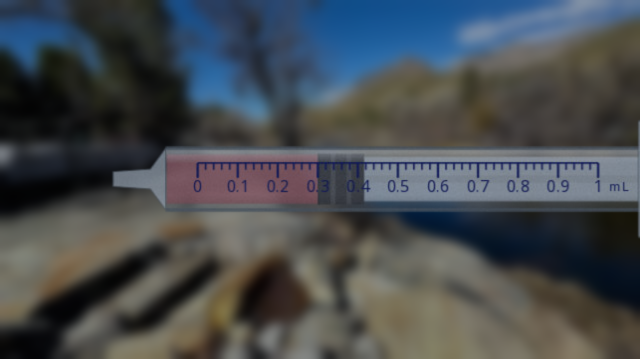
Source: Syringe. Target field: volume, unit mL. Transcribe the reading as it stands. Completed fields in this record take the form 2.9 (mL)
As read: 0.3 (mL)
